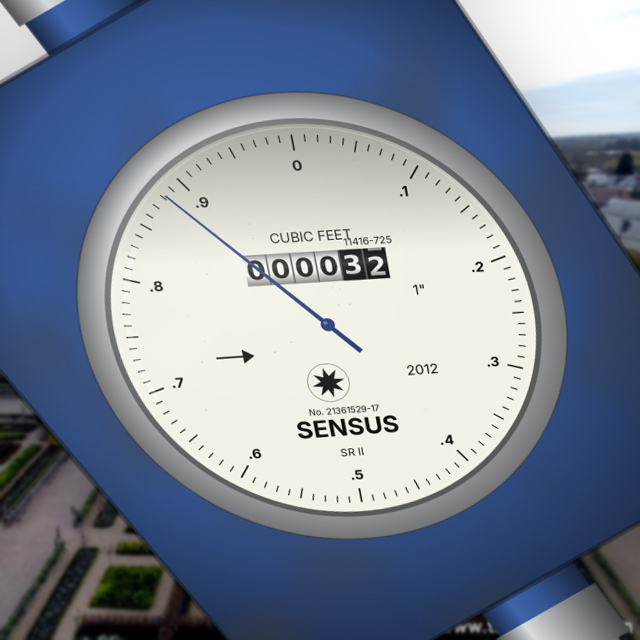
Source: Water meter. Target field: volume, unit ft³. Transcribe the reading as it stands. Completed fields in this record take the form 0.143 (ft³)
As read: 31.88 (ft³)
